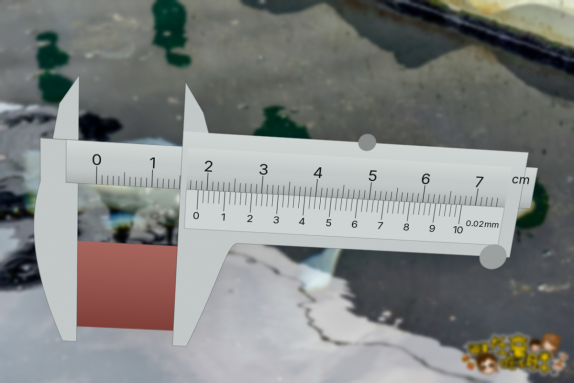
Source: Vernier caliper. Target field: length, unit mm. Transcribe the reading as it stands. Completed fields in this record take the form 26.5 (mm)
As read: 18.4 (mm)
